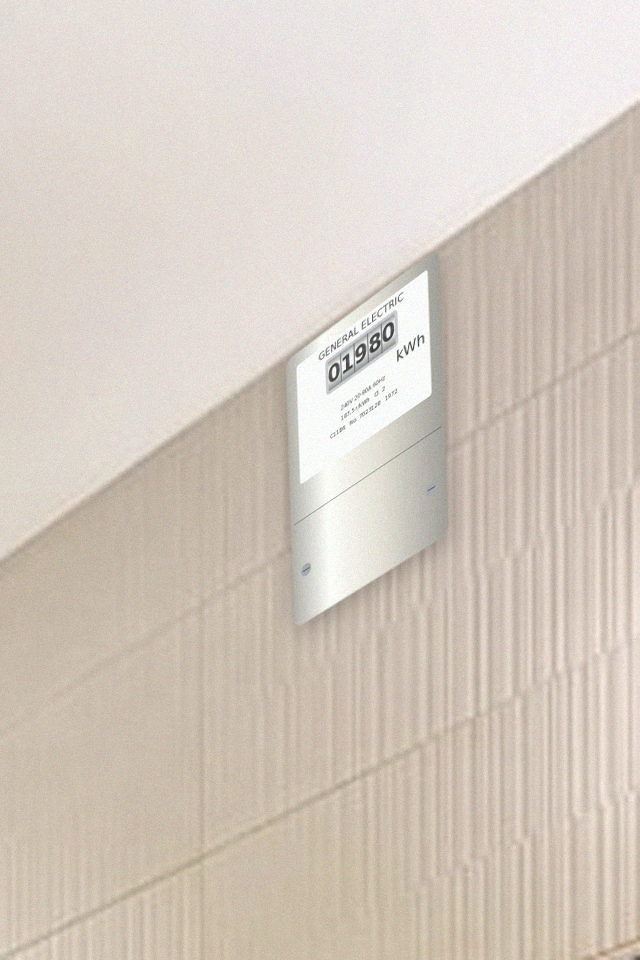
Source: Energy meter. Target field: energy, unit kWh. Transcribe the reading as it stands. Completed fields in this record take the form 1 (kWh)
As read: 1980 (kWh)
